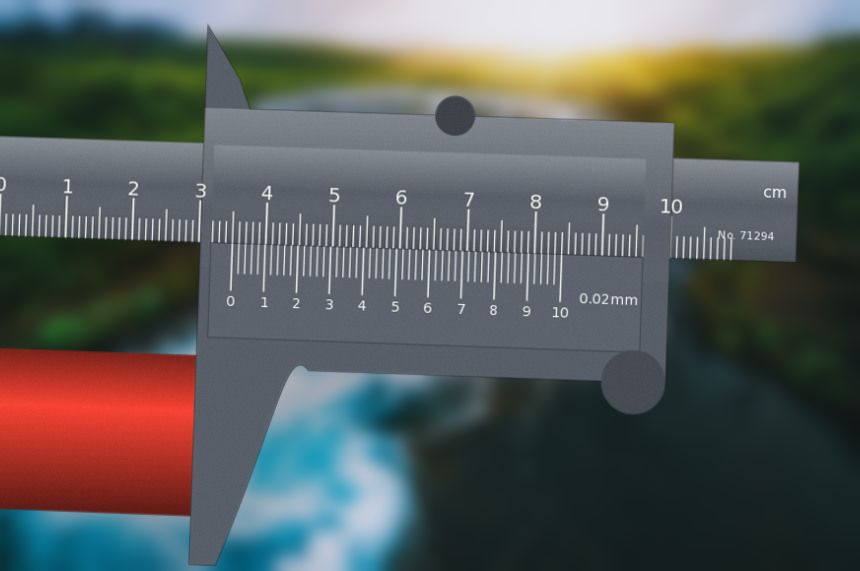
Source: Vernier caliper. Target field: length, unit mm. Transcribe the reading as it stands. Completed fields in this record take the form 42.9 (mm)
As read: 35.0 (mm)
